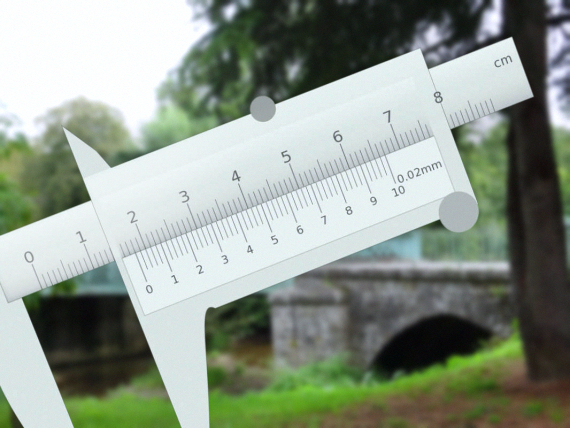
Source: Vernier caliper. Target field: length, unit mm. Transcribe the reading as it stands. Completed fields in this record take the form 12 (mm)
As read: 18.0 (mm)
